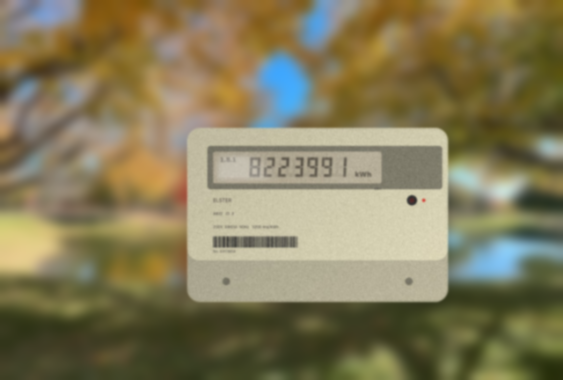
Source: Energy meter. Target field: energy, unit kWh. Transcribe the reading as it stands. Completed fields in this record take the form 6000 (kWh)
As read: 8223991 (kWh)
